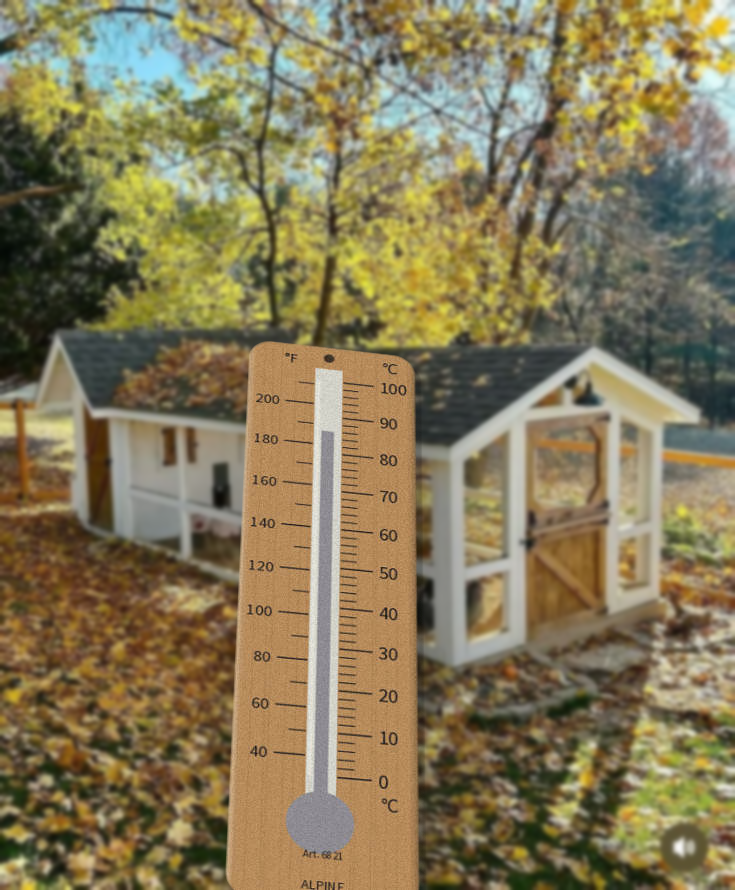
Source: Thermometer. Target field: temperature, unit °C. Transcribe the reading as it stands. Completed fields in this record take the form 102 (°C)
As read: 86 (°C)
